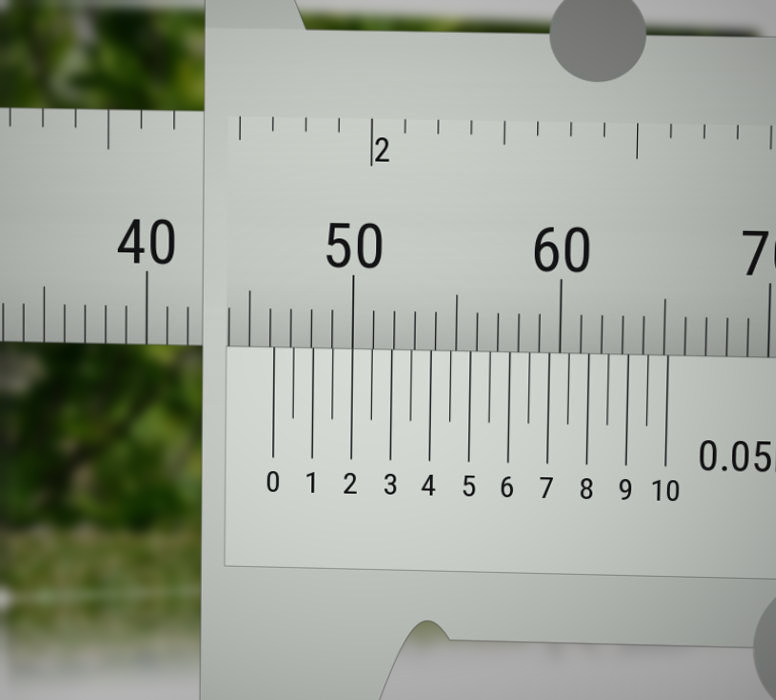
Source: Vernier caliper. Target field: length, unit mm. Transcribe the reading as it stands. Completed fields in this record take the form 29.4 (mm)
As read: 46.2 (mm)
